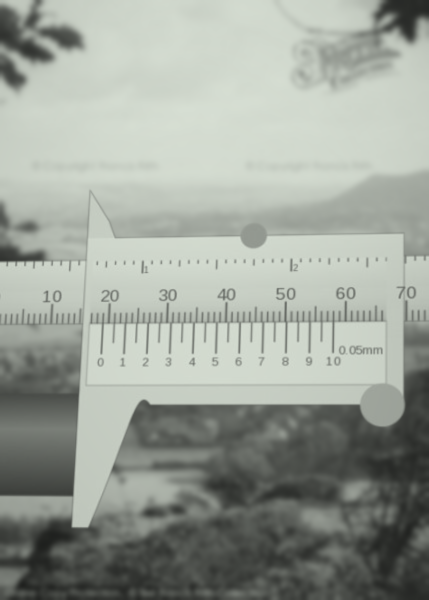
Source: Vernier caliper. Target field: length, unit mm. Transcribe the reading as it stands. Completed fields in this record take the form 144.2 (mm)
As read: 19.0 (mm)
